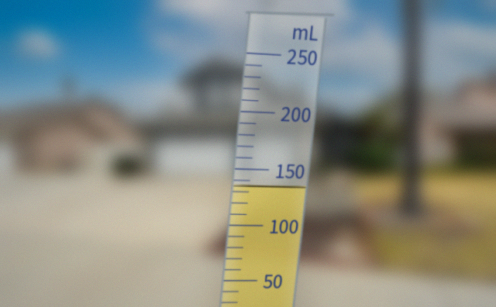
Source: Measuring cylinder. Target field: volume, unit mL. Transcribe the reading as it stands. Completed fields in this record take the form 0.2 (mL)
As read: 135 (mL)
